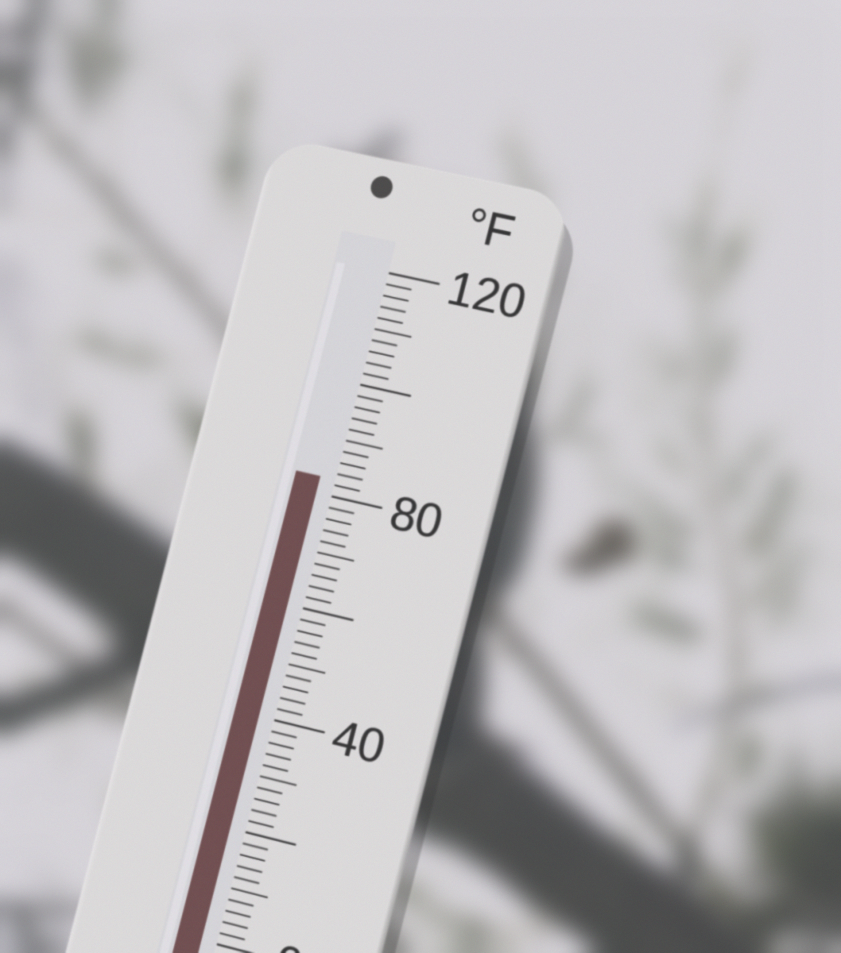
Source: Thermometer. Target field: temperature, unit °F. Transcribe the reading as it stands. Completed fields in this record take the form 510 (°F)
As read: 83 (°F)
